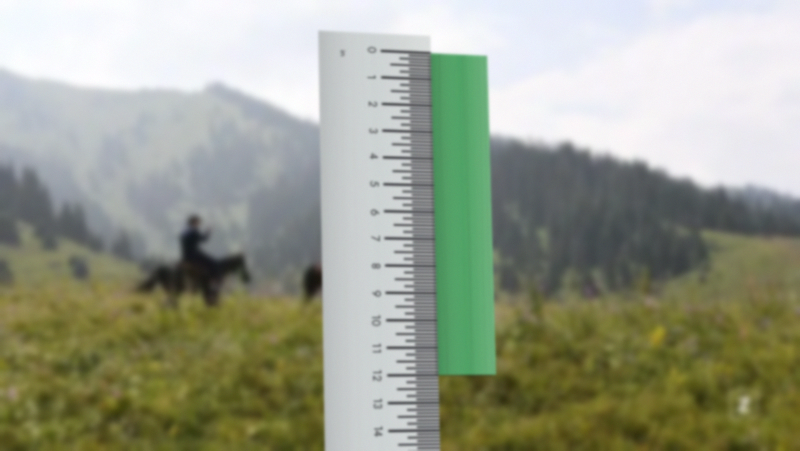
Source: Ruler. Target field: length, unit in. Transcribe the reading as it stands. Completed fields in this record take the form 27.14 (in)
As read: 12 (in)
